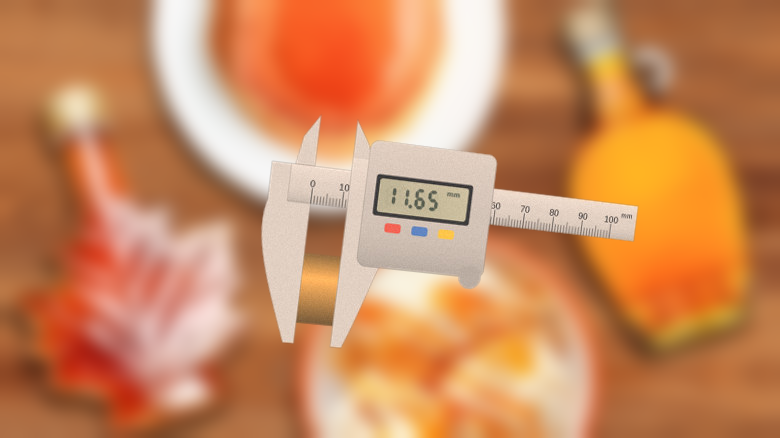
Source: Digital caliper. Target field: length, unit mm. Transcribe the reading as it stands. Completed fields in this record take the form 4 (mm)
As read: 11.65 (mm)
